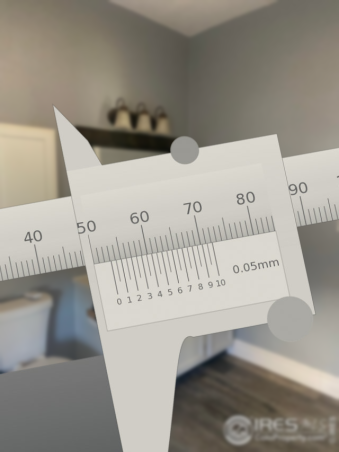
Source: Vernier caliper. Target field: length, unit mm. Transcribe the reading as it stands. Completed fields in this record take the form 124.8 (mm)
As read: 53.2 (mm)
